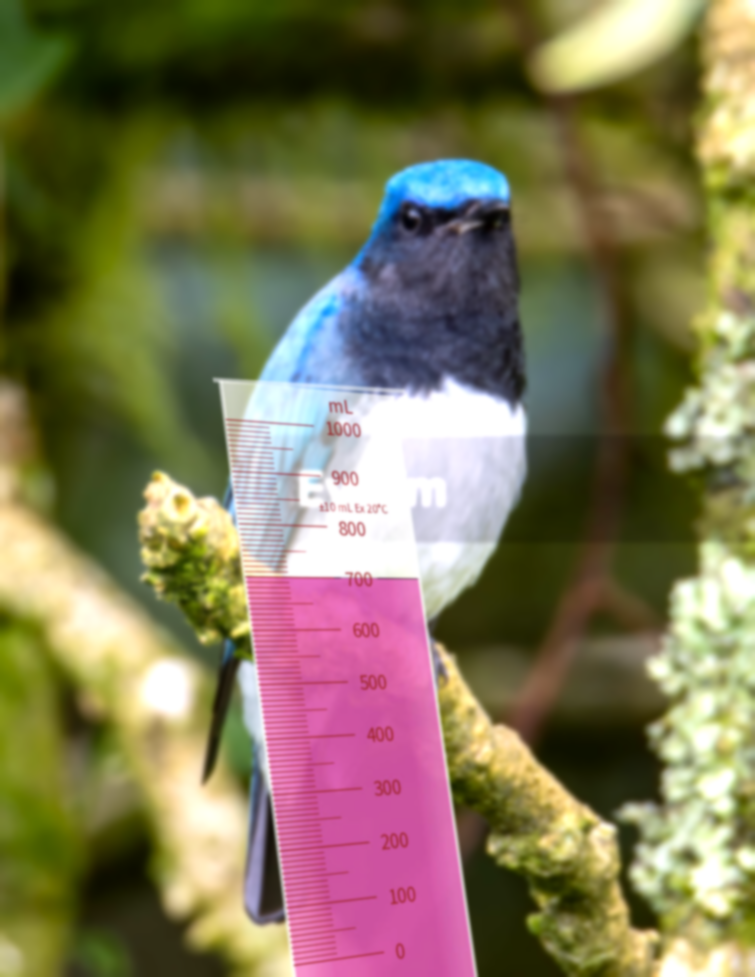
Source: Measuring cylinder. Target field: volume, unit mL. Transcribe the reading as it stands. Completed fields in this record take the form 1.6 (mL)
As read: 700 (mL)
